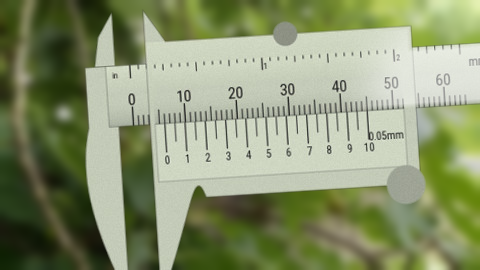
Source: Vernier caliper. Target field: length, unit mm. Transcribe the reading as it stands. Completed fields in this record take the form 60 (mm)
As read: 6.0 (mm)
